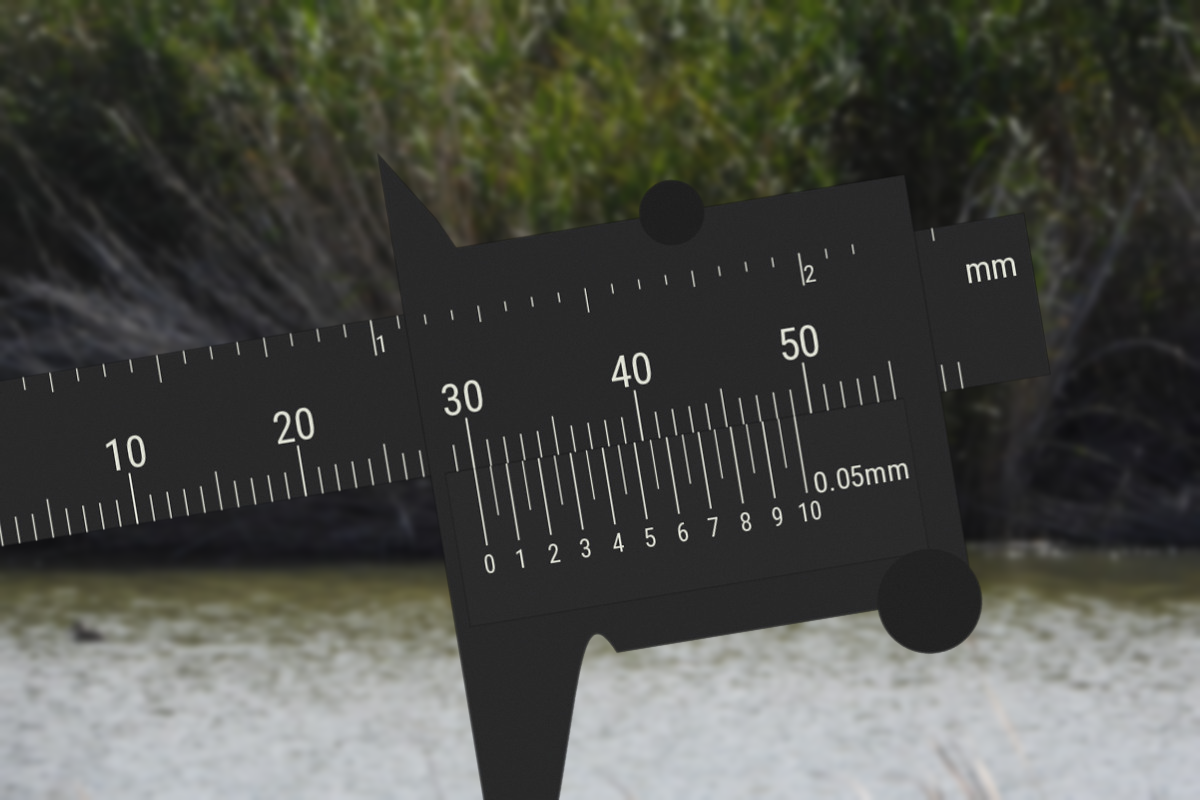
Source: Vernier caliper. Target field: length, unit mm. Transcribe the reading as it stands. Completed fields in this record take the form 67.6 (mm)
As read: 30.0 (mm)
